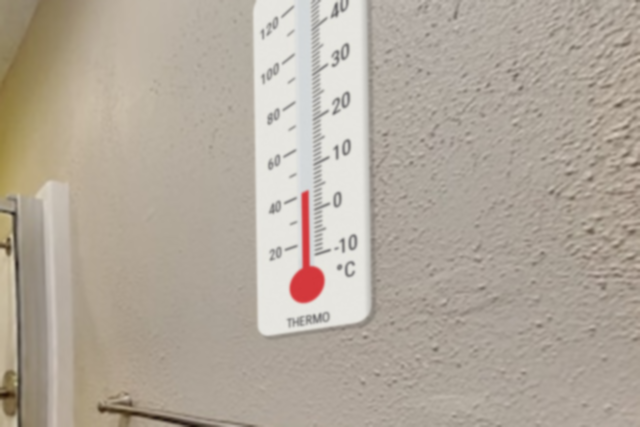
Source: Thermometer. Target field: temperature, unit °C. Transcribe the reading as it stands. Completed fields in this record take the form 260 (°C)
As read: 5 (°C)
